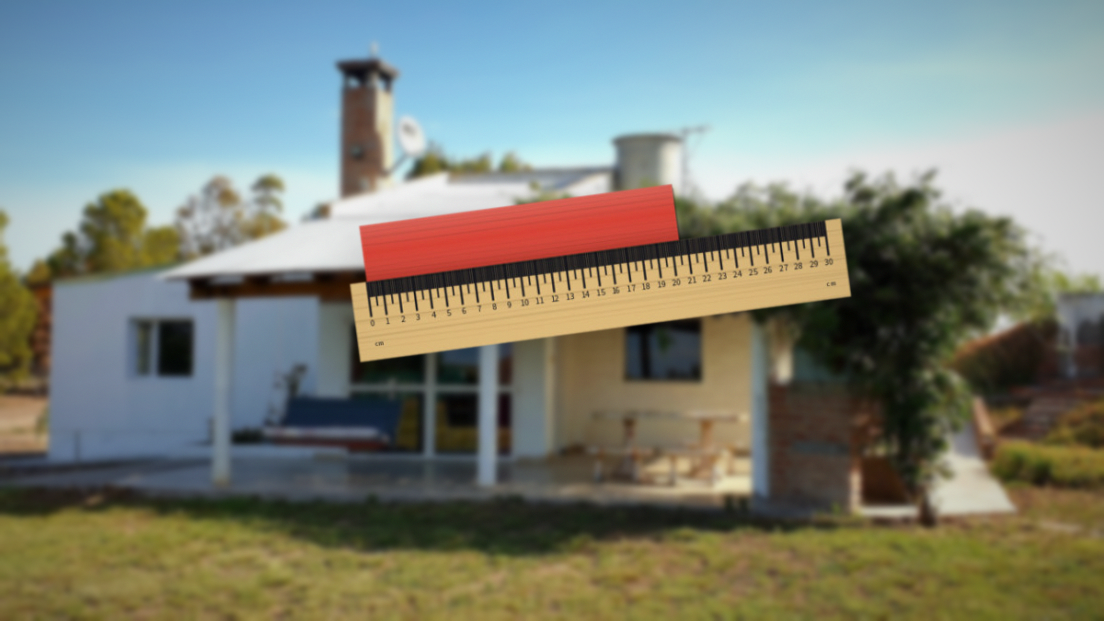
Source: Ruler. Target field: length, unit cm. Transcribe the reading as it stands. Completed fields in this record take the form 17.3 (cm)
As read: 20.5 (cm)
